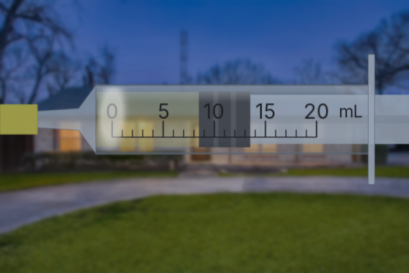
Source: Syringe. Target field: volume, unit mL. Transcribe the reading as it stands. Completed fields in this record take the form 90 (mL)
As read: 8.5 (mL)
